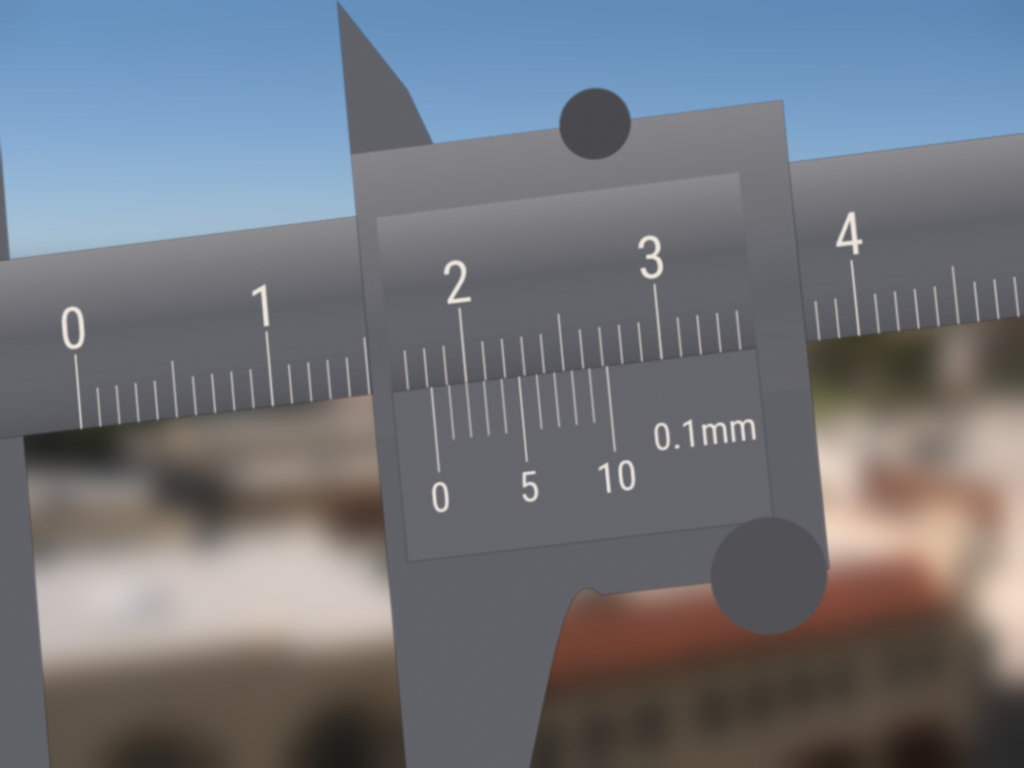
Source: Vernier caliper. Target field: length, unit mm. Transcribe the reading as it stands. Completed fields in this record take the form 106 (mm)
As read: 18.2 (mm)
